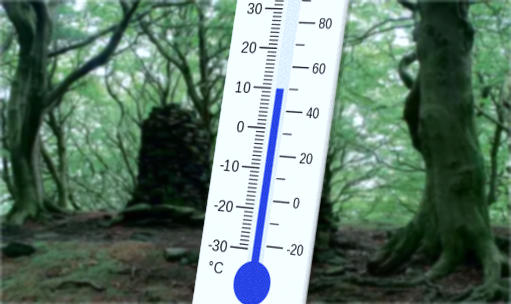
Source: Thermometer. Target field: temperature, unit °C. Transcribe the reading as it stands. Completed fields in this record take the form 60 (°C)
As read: 10 (°C)
